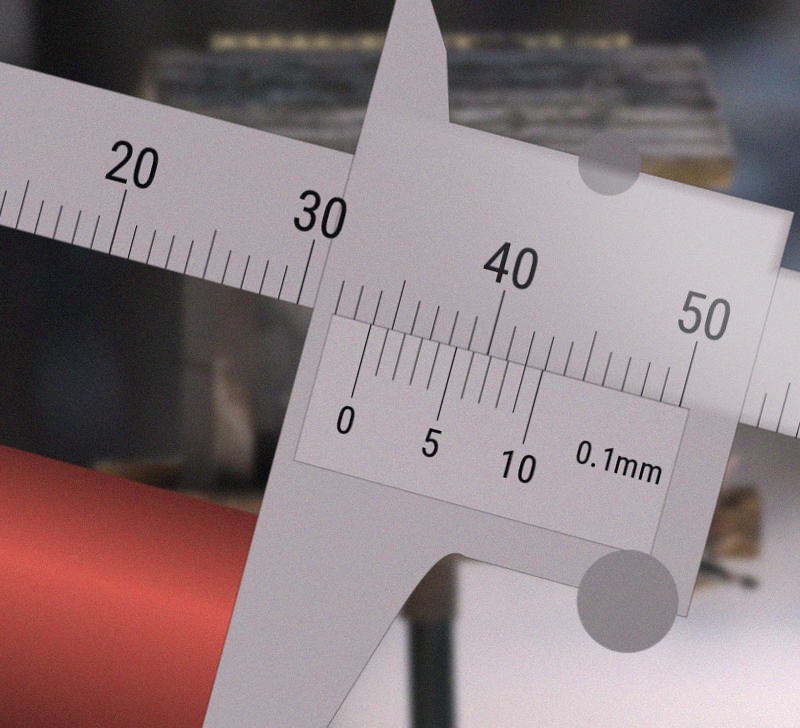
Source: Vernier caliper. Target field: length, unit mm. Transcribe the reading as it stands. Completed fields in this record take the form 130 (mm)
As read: 33.9 (mm)
